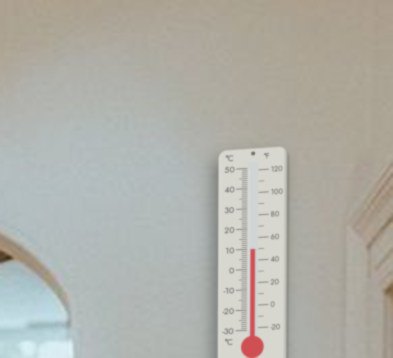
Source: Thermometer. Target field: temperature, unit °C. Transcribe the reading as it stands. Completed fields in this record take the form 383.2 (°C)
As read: 10 (°C)
